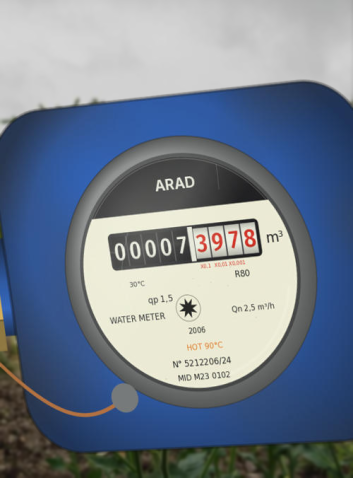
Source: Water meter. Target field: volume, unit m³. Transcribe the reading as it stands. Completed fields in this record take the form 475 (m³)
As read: 7.3978 (m³)
